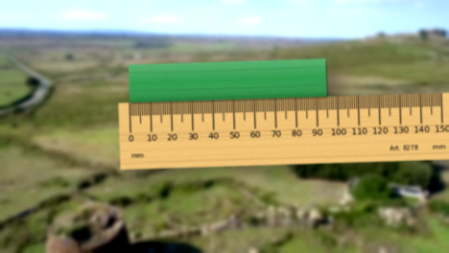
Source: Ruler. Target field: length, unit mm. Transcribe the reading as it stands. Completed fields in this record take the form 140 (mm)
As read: 95 (mm)
